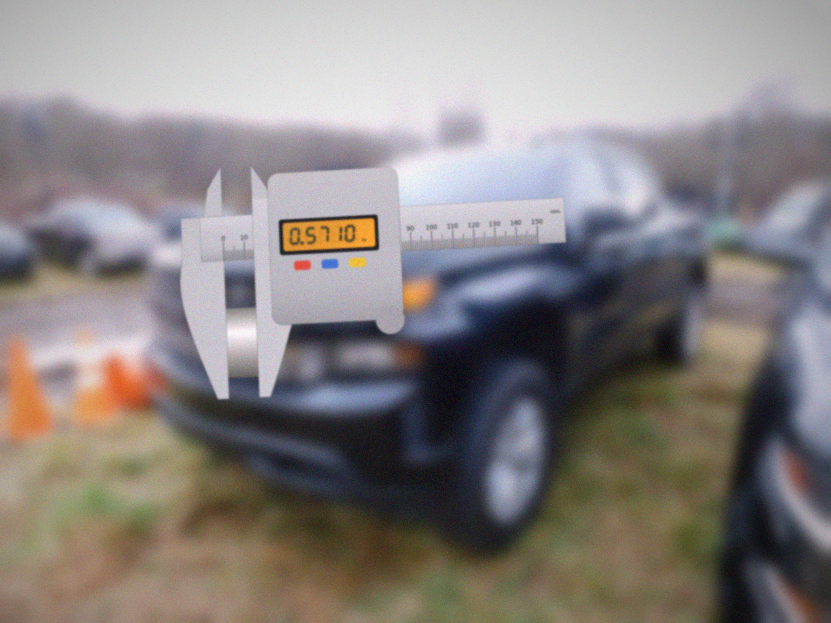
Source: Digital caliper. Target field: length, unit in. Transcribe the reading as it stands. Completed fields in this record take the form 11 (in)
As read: 0.5710 (in)
